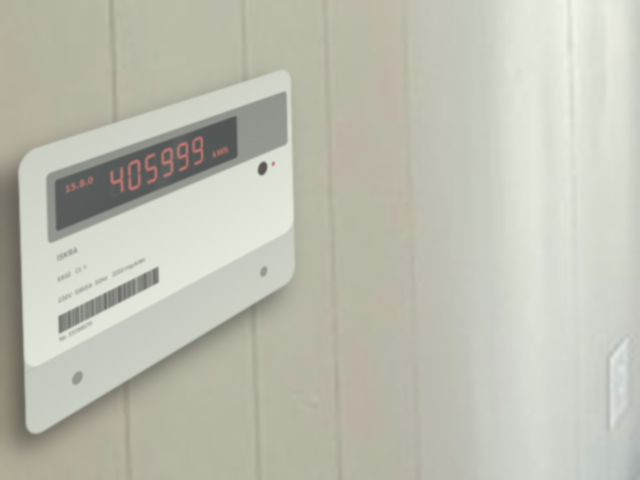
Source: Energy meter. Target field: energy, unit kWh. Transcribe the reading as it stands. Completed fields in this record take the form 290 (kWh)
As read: 405999 (kWh)
